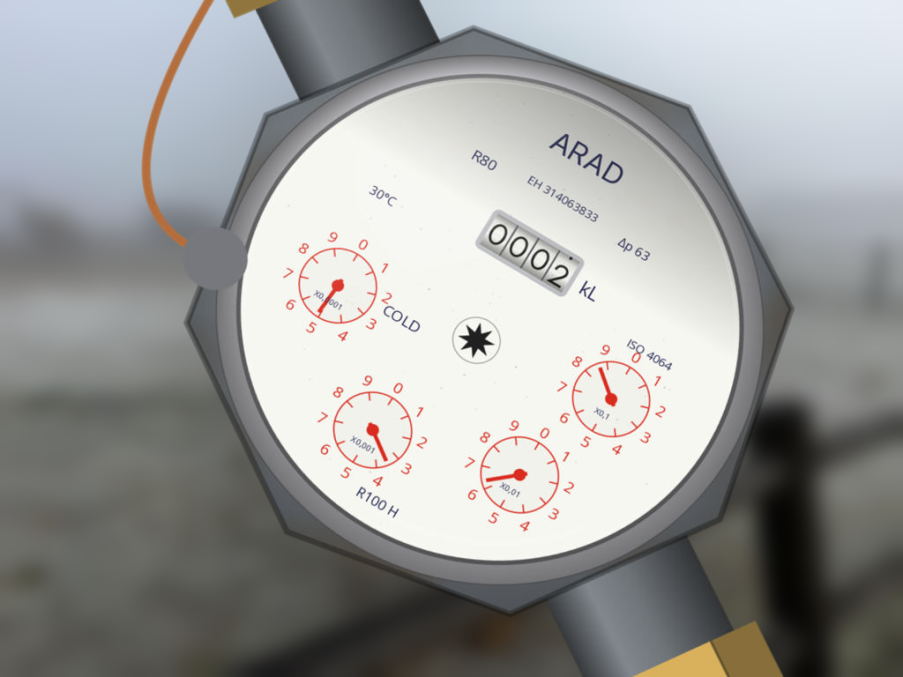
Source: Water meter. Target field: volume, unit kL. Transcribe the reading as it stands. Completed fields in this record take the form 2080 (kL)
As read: 1.8635 (kL)
